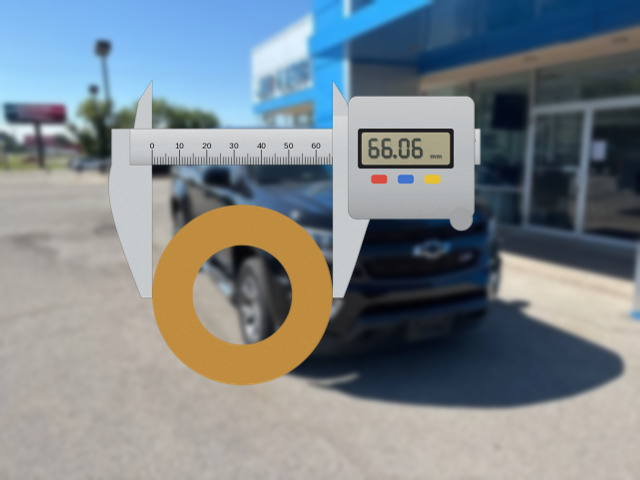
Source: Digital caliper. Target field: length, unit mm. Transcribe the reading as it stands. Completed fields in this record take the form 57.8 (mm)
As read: 66.06 (mm)
